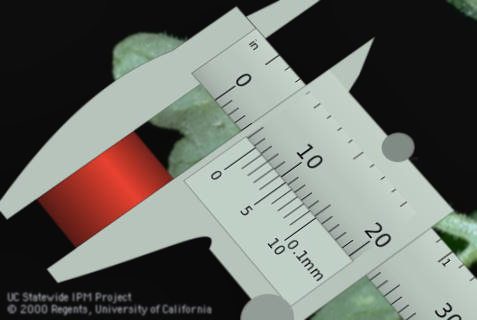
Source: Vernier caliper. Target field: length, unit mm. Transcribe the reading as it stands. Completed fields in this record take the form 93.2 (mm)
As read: 6.2 (mm)
